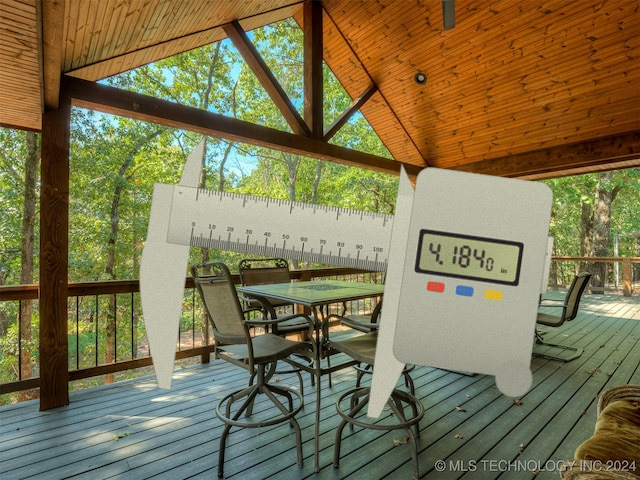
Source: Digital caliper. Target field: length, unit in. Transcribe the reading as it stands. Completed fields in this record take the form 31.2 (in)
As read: 4.1840 (in)
